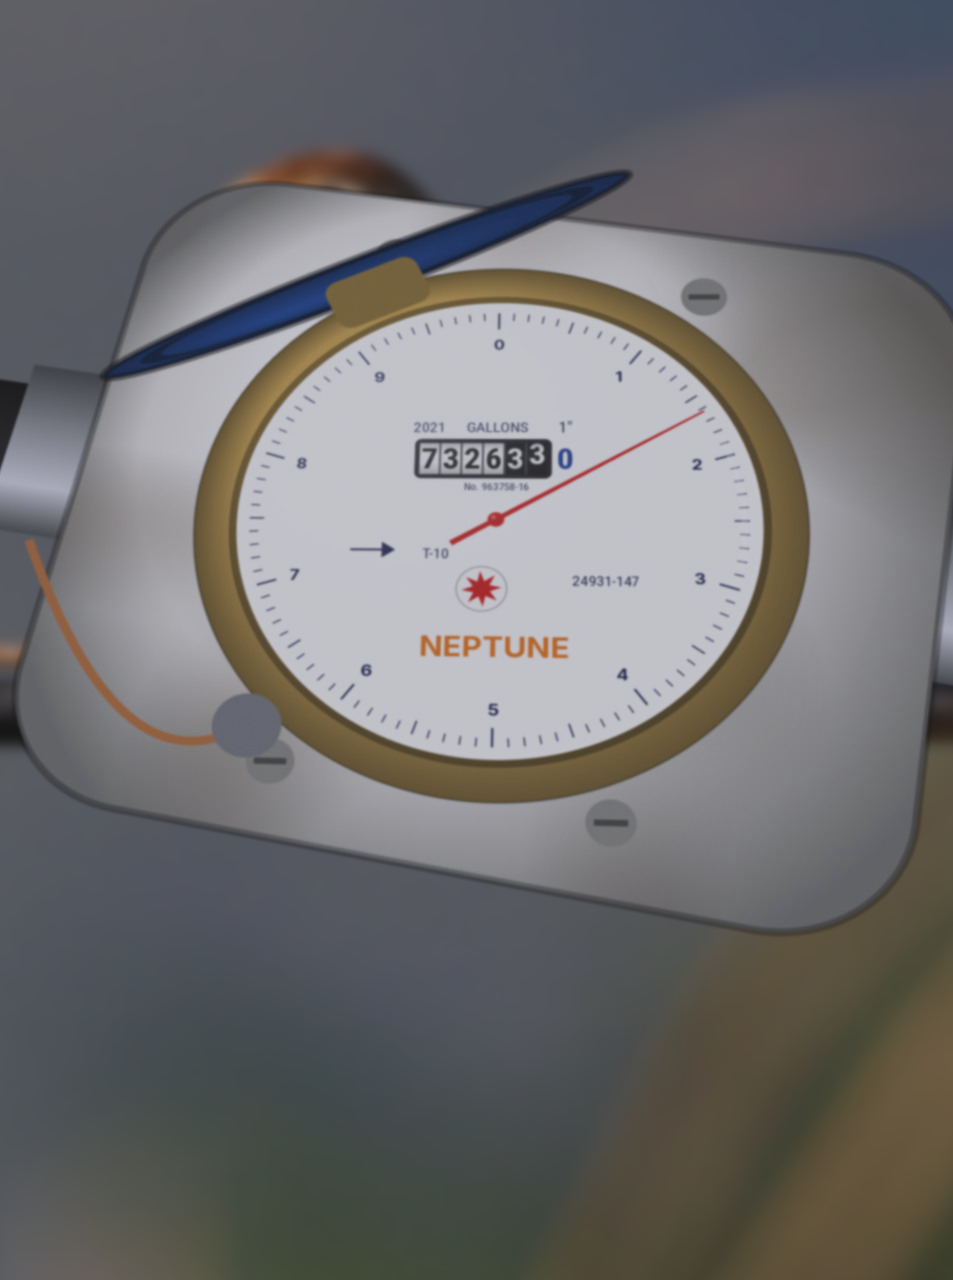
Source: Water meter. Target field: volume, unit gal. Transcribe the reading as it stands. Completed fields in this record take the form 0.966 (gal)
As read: 7326331.6 (gal)
